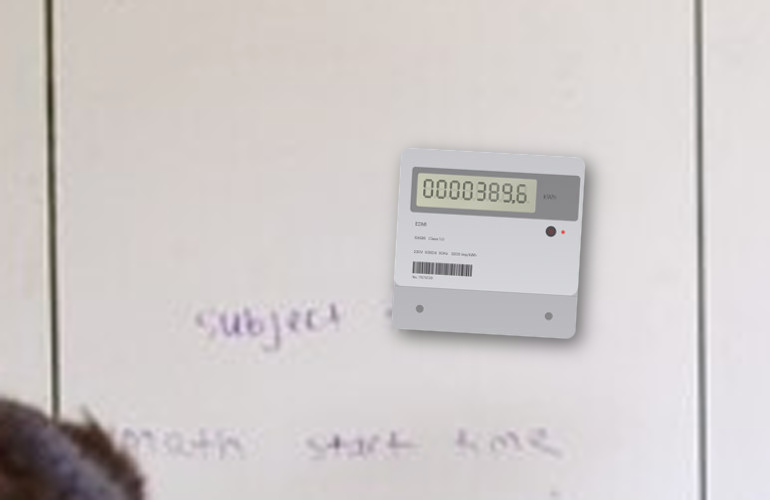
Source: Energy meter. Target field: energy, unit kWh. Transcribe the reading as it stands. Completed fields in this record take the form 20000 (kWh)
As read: 389.6 (kWh)
